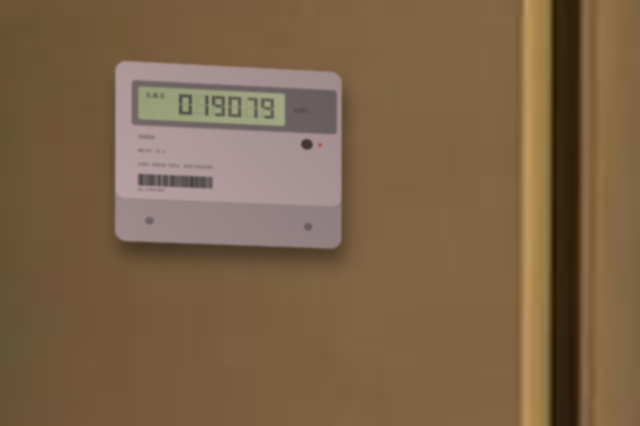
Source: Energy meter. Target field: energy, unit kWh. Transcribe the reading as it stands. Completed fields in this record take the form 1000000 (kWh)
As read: 19079 (kWh)
